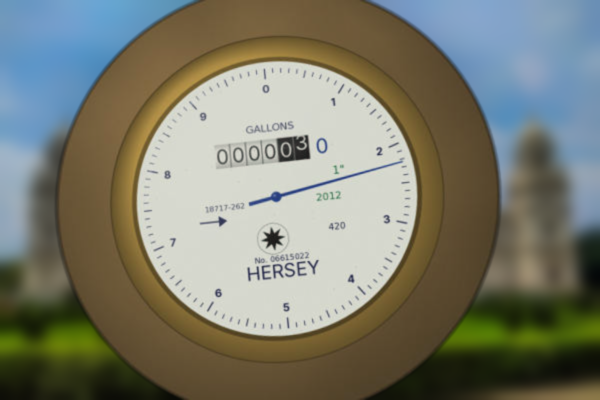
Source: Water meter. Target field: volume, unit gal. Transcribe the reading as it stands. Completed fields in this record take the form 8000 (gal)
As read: 32.2 (gal)
